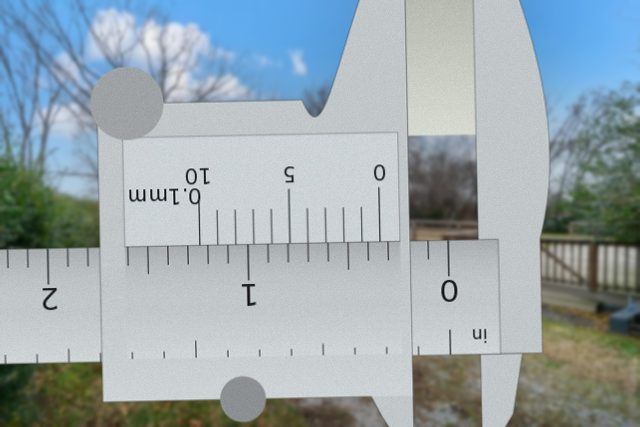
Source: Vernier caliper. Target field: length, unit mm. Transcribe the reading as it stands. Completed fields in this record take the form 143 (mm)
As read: 3.4 (mm)
